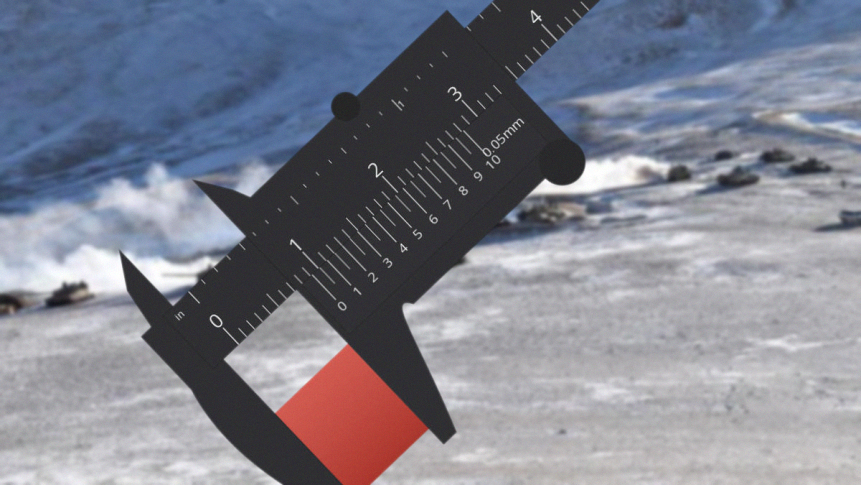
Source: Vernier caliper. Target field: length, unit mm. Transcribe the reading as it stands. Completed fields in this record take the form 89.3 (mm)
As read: 9.2 (mm)
